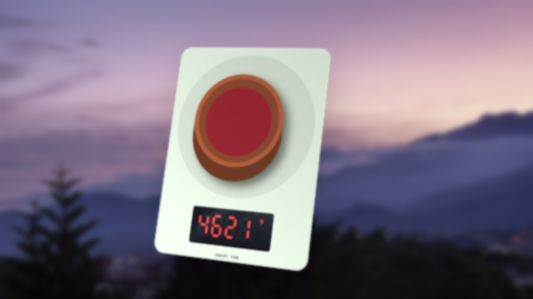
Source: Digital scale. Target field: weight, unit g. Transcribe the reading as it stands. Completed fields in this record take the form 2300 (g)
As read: 4621 (g)
